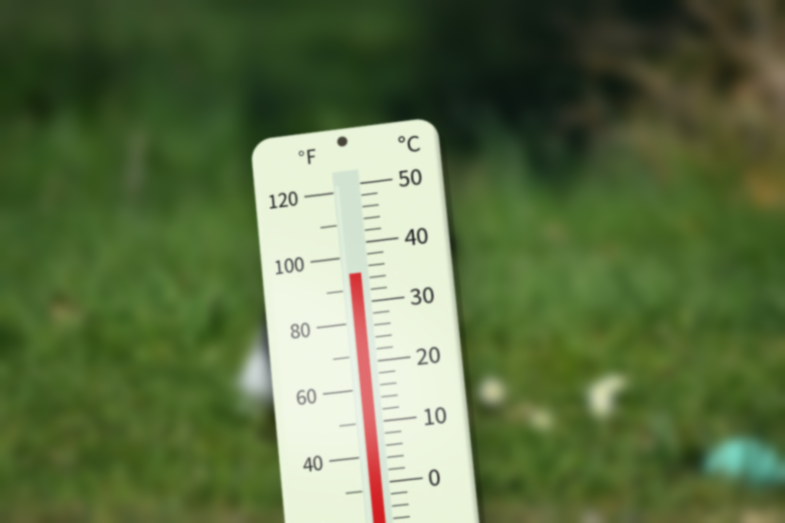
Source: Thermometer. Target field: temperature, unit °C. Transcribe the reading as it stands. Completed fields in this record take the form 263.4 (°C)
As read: 35 (°C)
